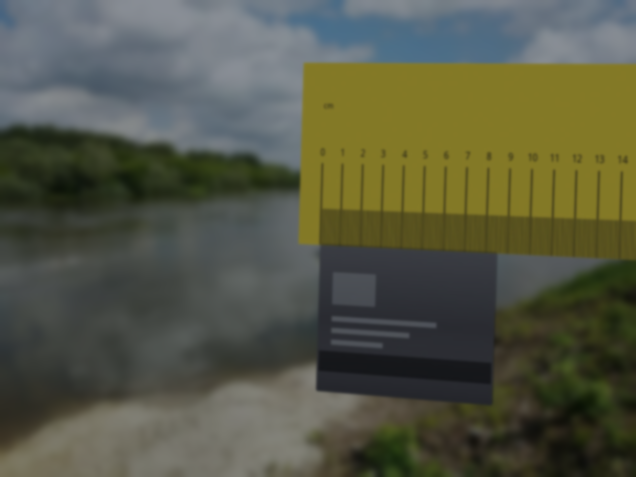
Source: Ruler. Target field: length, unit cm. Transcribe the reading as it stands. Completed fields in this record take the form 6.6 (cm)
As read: 8.5 (cm)
